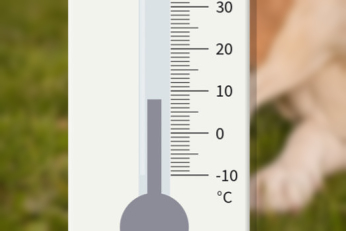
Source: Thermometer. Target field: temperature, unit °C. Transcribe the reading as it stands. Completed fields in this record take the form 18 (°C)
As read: 8 (°C)
